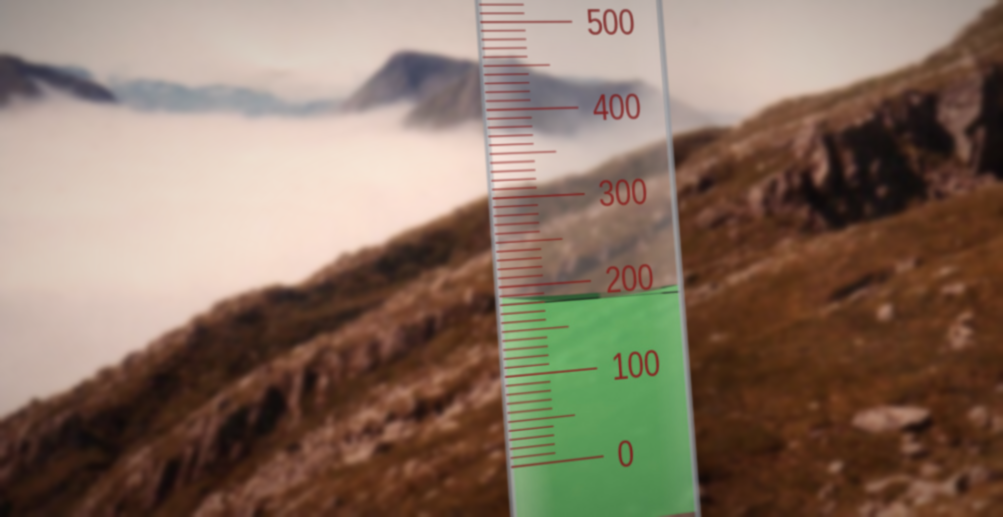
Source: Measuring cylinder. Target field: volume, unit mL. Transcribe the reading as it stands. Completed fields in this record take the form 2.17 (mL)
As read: 180 (mL)
